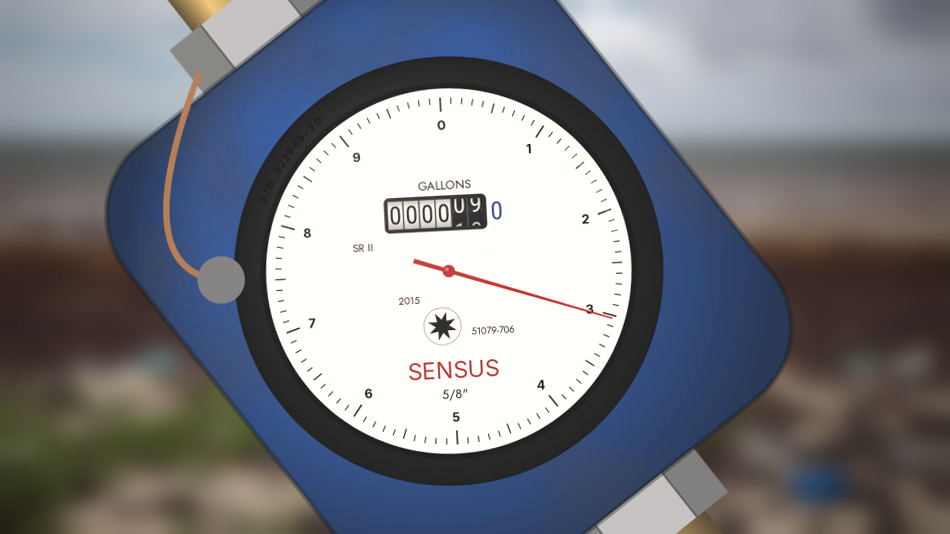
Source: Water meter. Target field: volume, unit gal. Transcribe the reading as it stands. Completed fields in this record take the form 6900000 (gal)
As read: 93.0 (gal)
